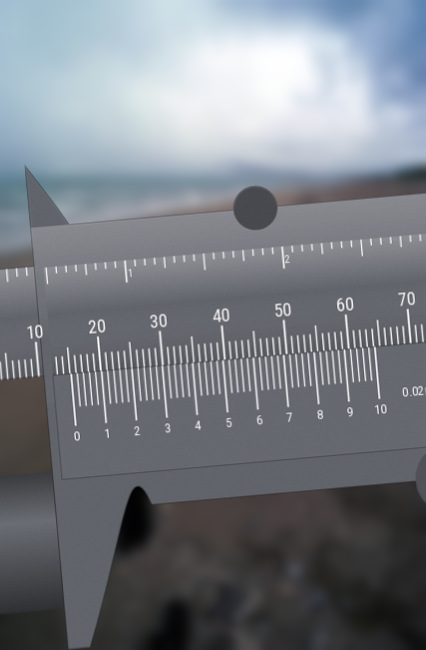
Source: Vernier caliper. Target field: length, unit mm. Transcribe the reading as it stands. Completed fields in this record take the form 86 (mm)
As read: 15.2 (mm)
